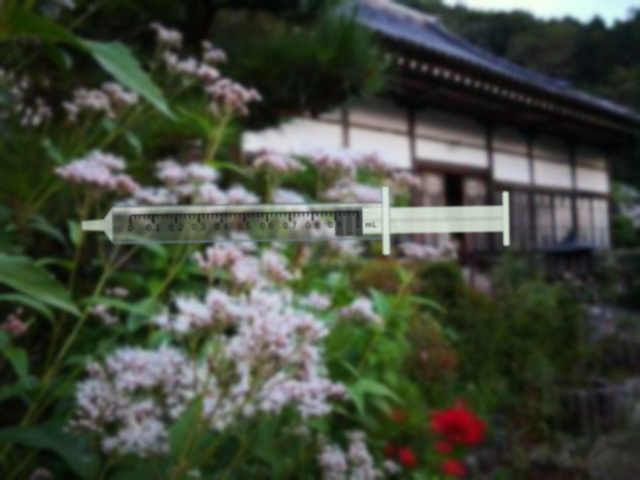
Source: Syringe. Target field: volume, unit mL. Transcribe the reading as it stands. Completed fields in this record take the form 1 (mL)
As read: 0.9 (mL)
